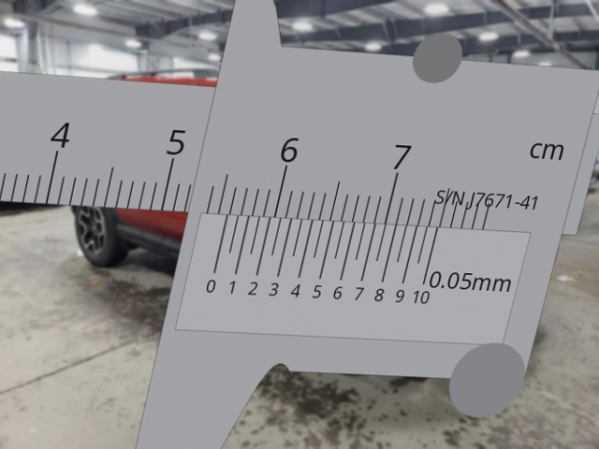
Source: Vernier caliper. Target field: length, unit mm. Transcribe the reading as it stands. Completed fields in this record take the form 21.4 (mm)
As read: 55.8 (mm)
